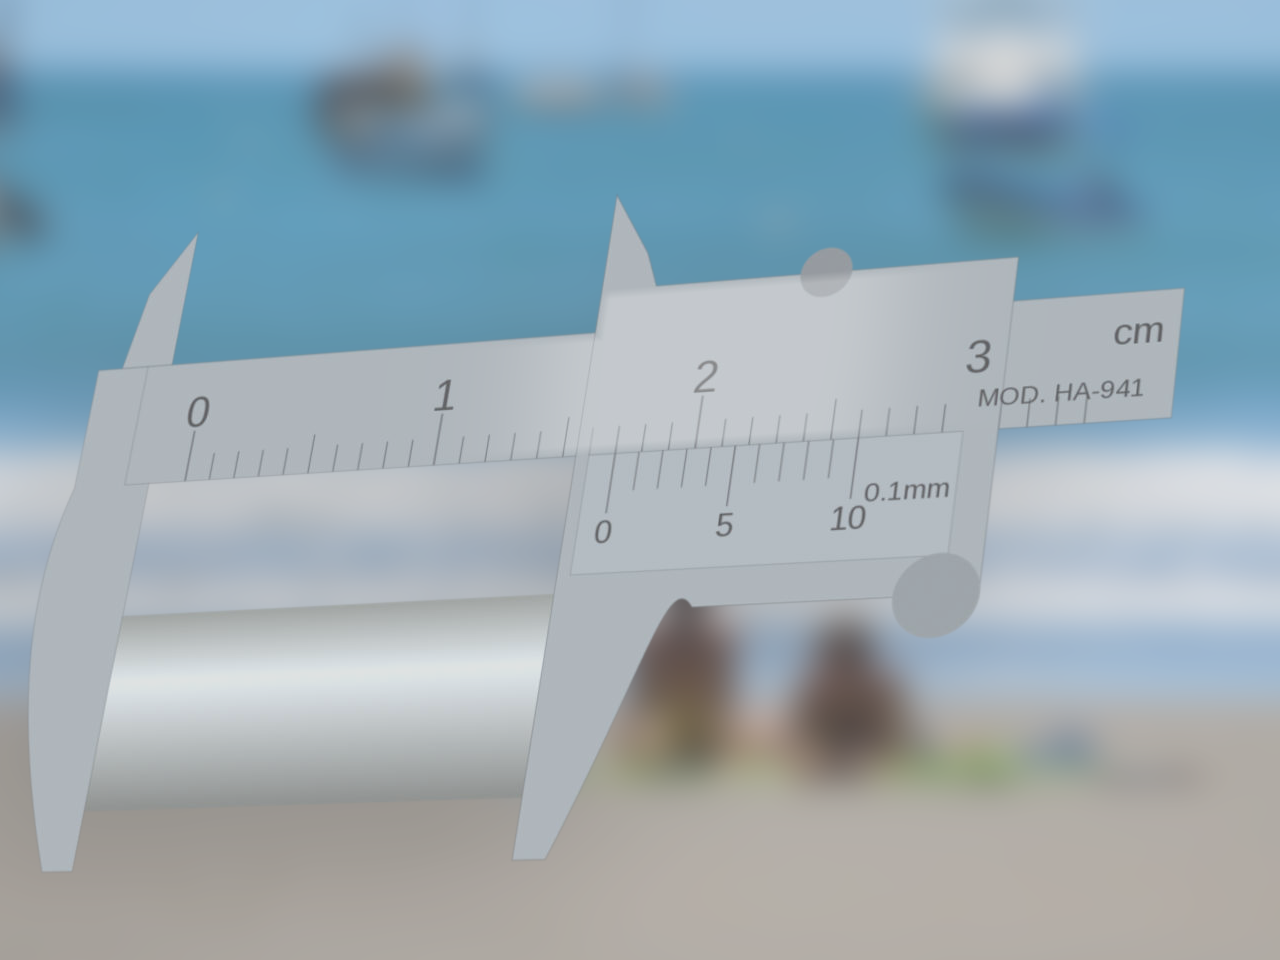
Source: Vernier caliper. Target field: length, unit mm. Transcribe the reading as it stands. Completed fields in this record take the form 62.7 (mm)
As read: 17.0 (mm)
